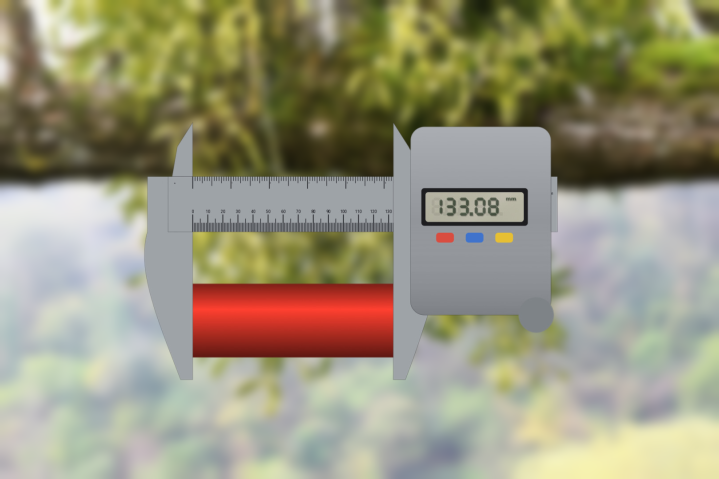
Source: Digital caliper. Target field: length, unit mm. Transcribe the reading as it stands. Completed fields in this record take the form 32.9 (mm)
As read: 133.08 (mm)
